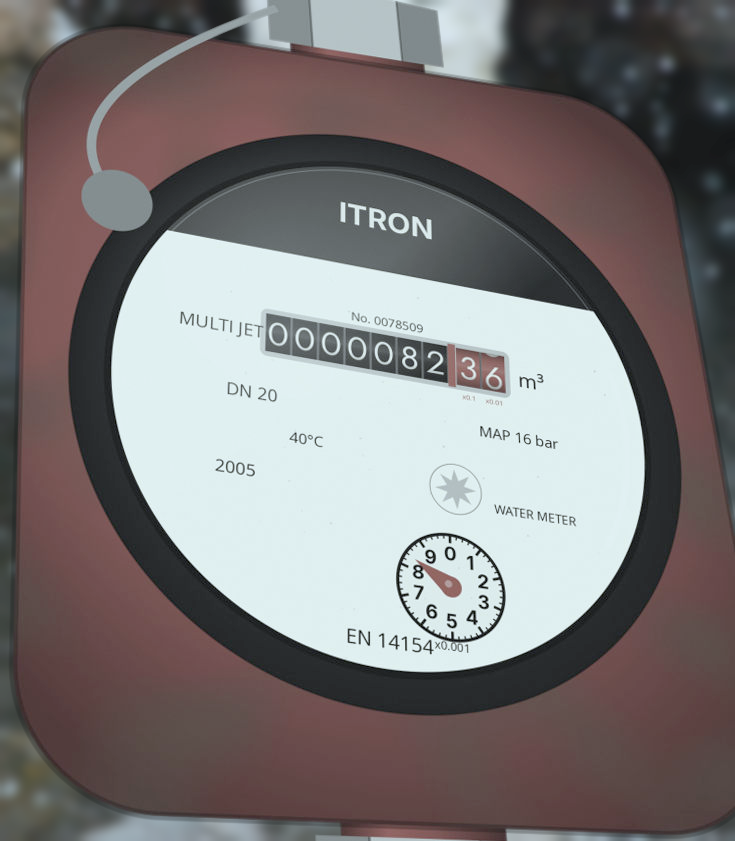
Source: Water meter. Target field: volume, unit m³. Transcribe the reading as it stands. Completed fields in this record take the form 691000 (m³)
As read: 82.358 (m³)
